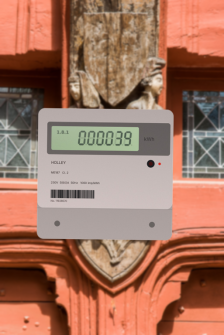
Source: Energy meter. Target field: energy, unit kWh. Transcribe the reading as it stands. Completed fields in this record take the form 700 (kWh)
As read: 39 (kWh)
